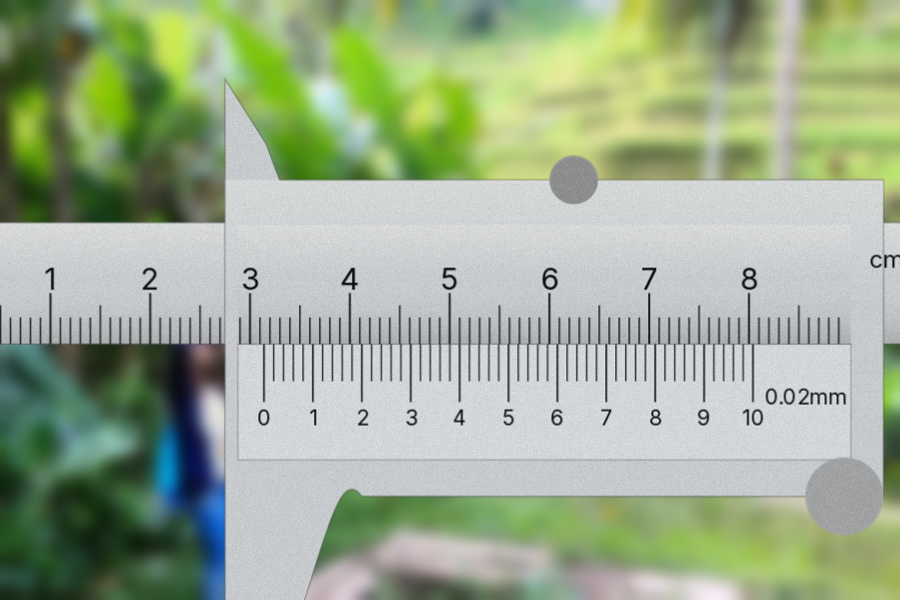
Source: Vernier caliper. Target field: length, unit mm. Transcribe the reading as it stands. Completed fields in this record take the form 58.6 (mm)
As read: 31.4 (mm)
